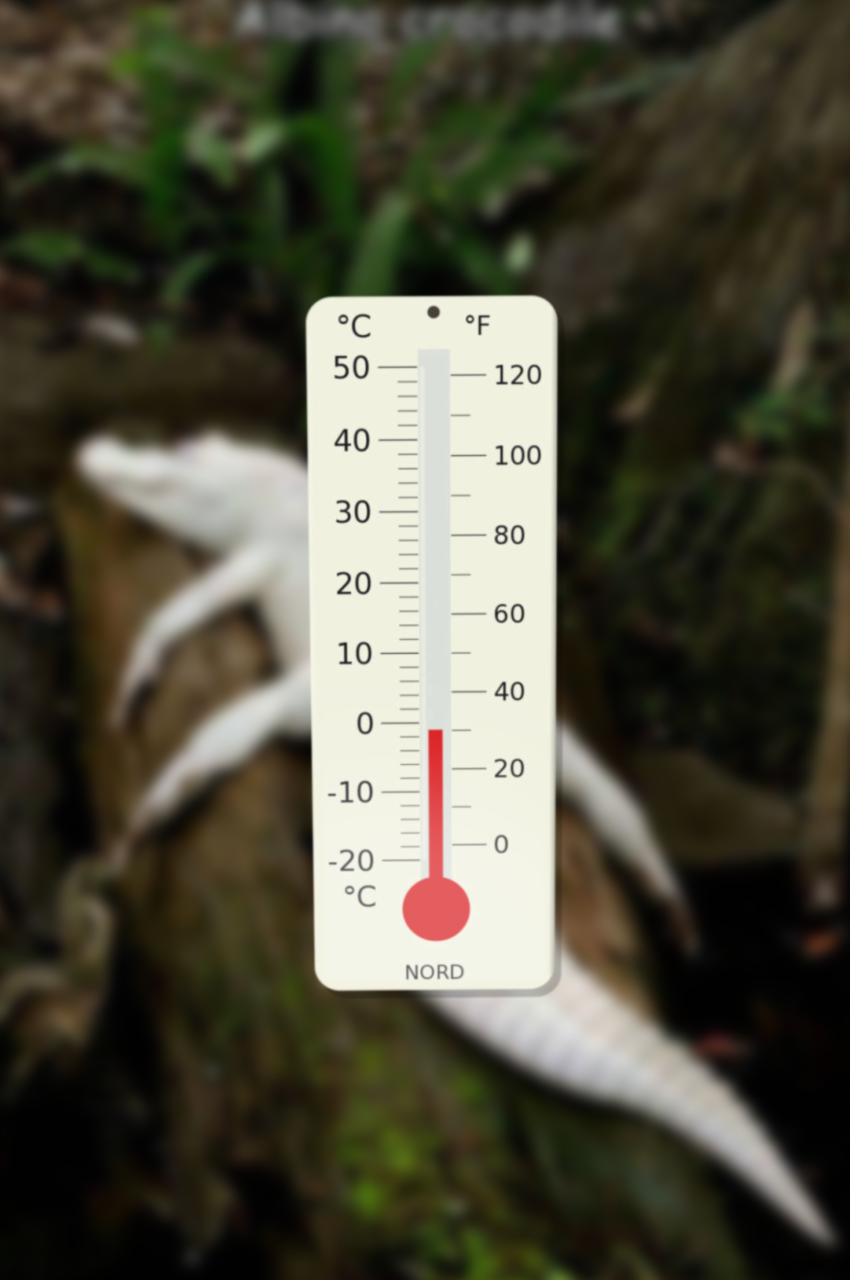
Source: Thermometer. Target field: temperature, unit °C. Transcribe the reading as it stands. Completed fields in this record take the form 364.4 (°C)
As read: -1 (°C)
